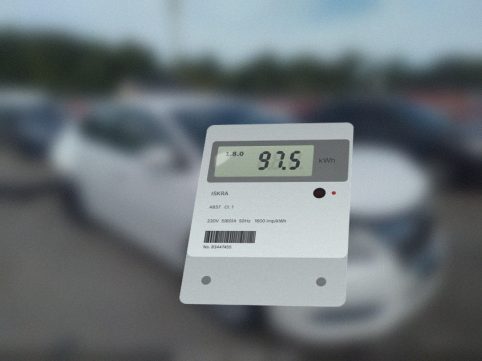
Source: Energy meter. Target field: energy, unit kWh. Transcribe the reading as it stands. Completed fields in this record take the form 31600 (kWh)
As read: 97.5 (kWh)
